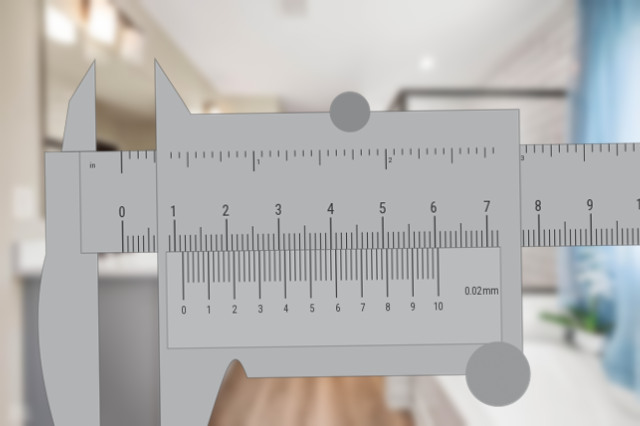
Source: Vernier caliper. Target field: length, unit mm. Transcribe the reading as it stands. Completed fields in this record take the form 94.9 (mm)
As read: 11.5 (mm)
